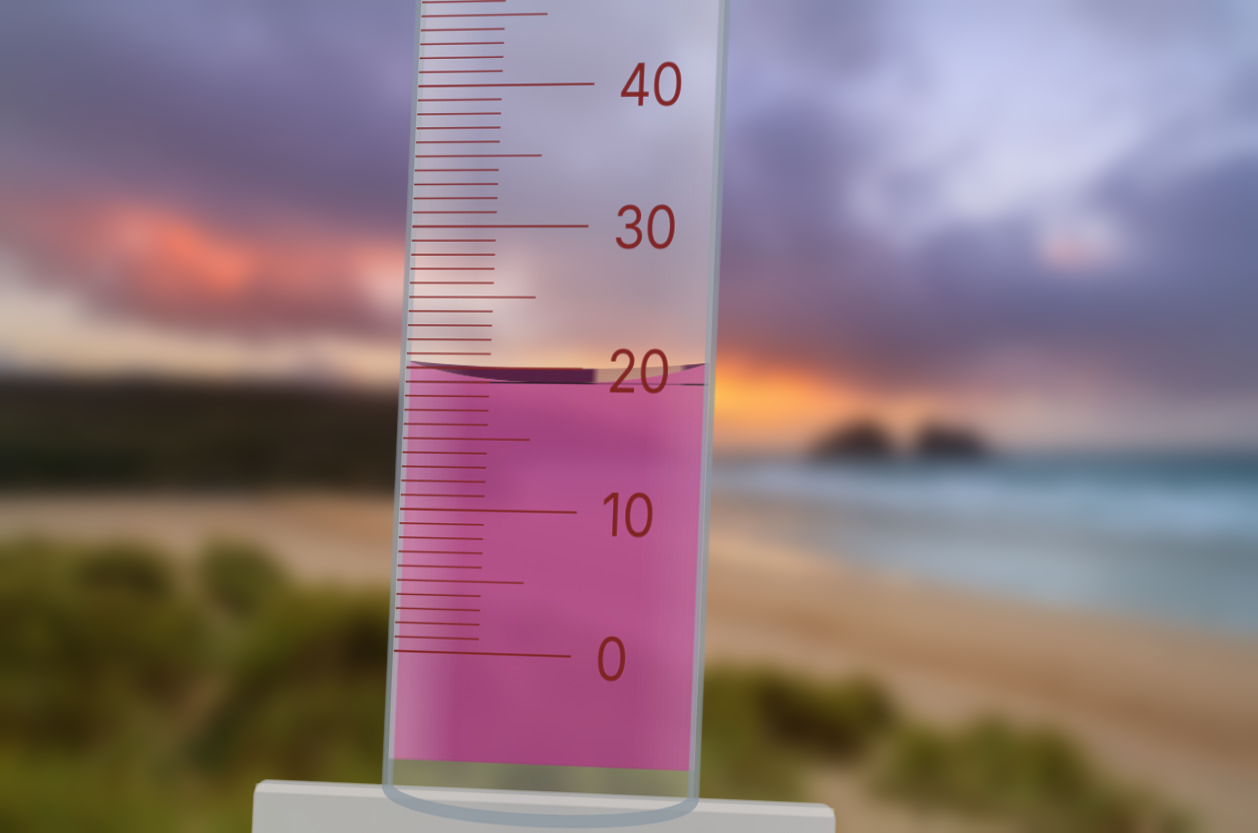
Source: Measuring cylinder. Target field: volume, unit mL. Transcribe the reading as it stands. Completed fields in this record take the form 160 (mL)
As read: 19 (mL)
